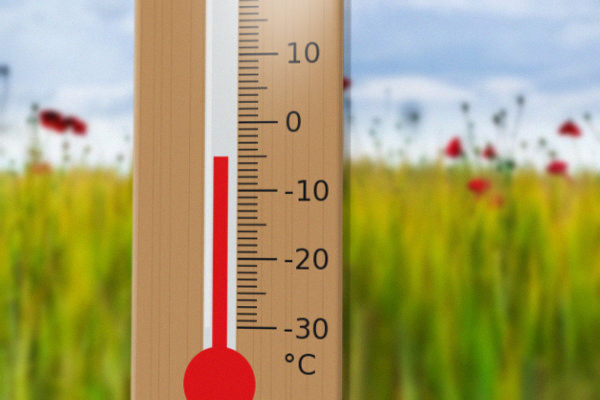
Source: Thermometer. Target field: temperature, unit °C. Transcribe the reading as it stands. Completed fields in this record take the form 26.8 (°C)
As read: -5 (°C)
